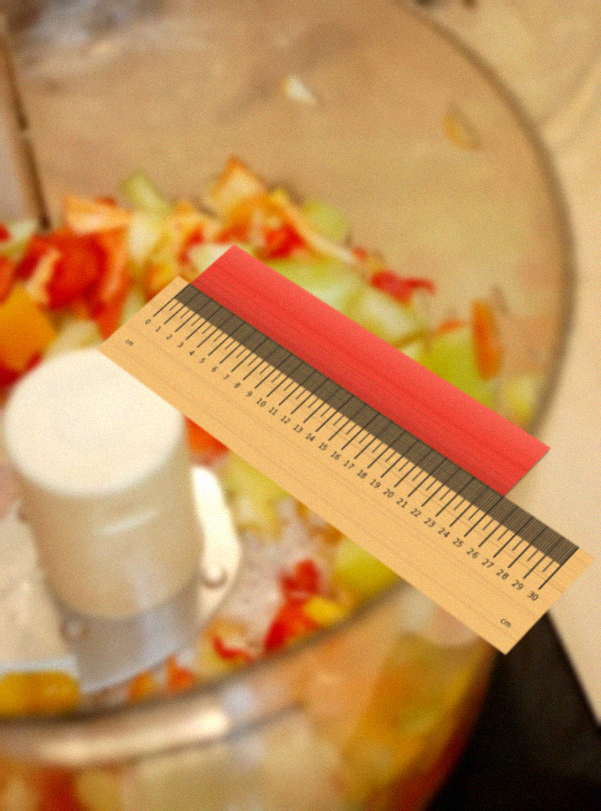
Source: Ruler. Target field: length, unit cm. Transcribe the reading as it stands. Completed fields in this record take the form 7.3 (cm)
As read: 25 (cm)
